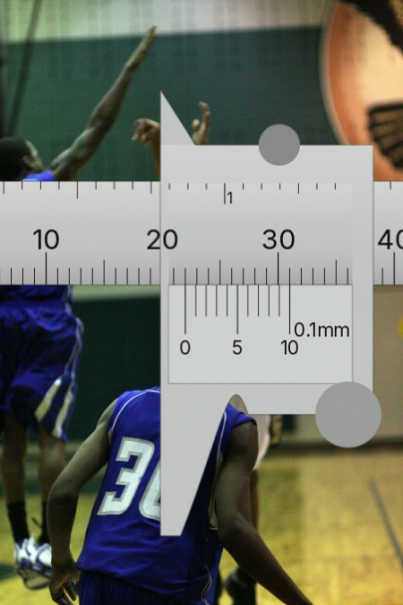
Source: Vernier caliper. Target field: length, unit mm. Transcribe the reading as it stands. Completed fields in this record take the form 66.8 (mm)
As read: 22.0 (mm)
